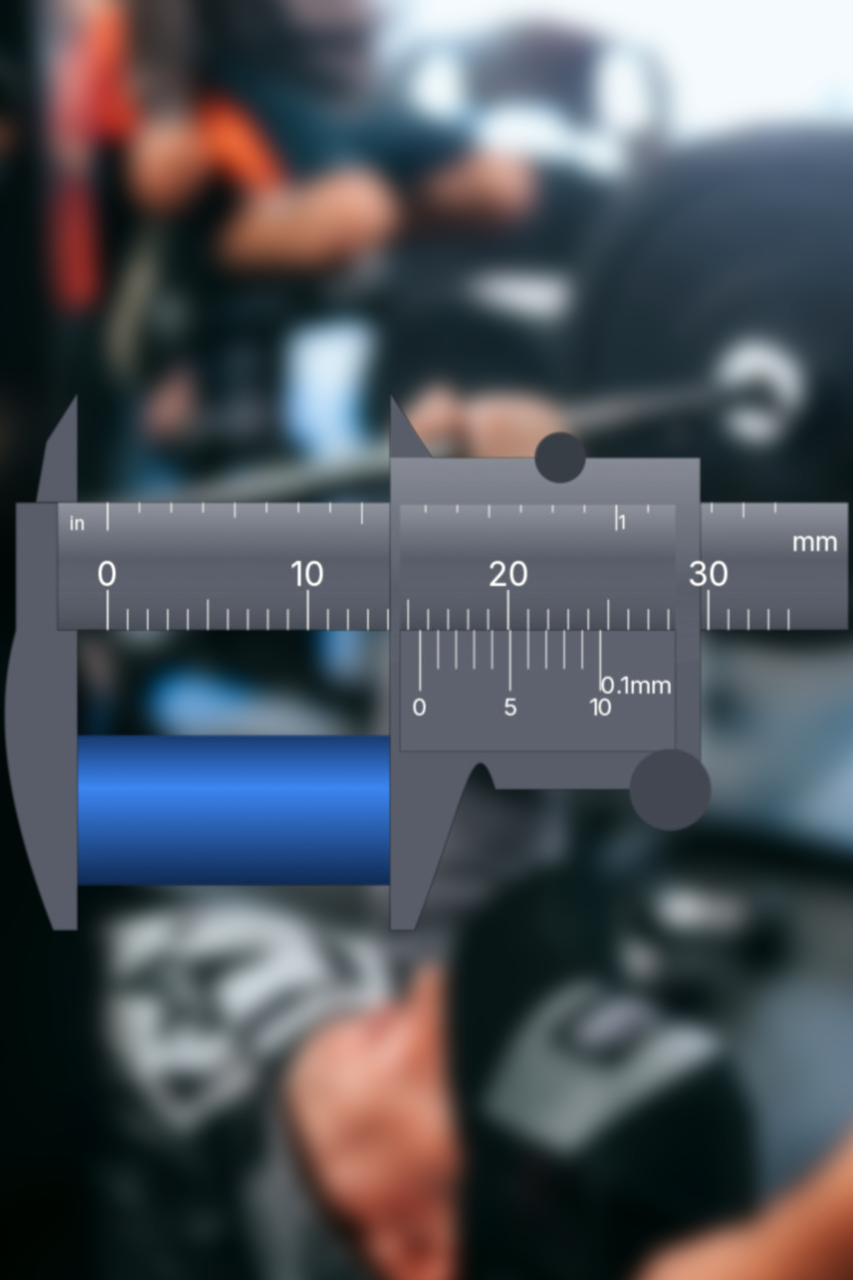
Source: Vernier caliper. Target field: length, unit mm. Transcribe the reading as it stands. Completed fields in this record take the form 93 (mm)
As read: 15.6 (mm)
